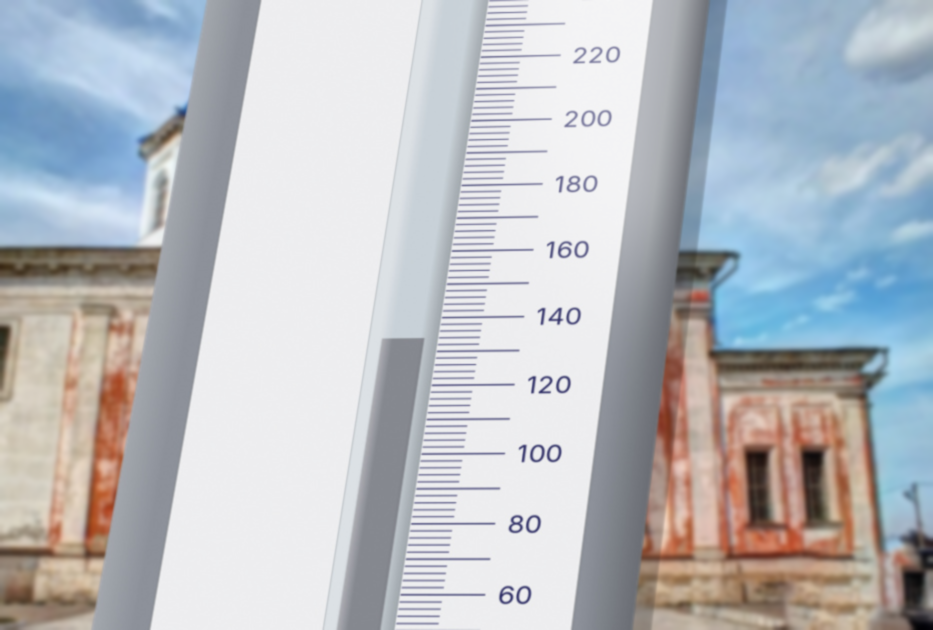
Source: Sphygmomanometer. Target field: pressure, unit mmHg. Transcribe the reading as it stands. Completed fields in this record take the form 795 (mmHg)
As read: 134 (mmHg)
